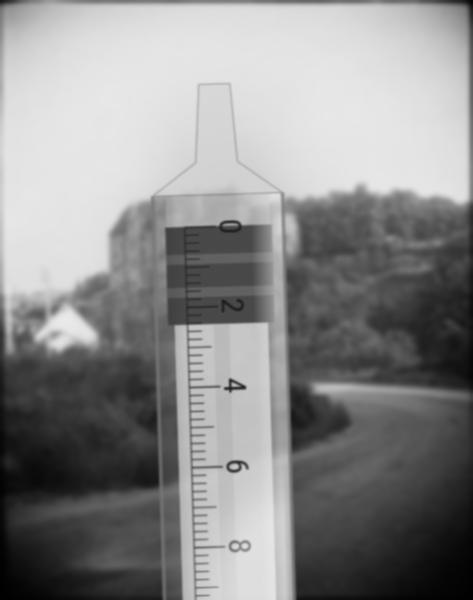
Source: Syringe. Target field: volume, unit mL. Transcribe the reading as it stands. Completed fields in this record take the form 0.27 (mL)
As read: 0 (mL)
